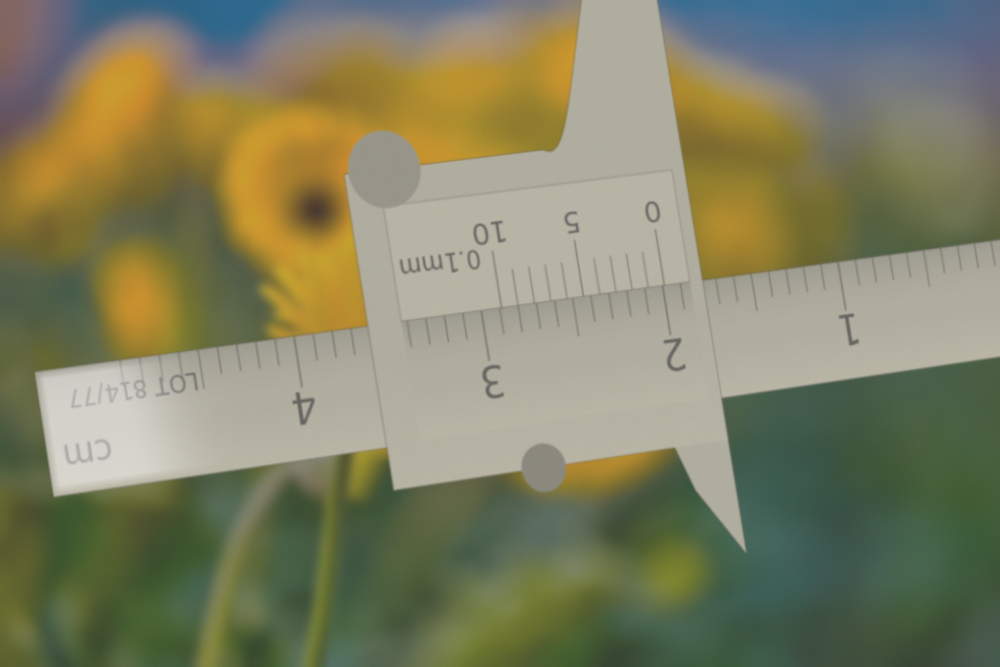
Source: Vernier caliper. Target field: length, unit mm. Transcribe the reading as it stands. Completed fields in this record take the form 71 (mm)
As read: 19.9 (mm)
